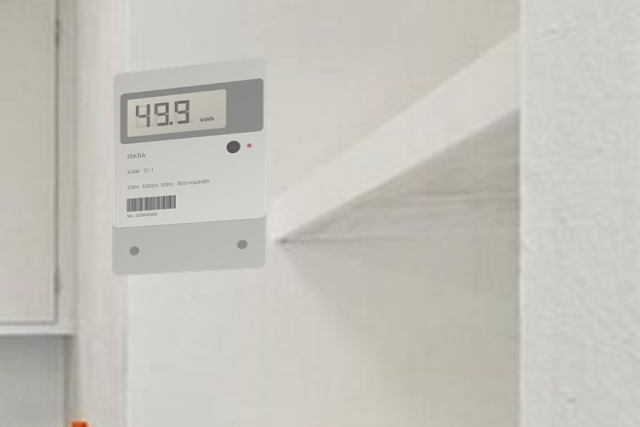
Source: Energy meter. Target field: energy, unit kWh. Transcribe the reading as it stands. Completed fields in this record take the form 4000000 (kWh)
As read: 49.9 (kWh)
